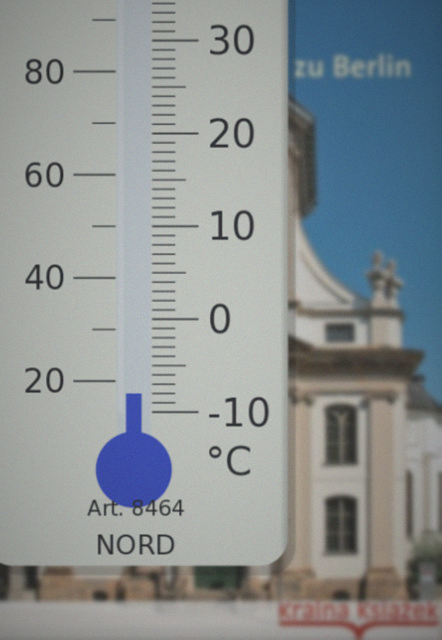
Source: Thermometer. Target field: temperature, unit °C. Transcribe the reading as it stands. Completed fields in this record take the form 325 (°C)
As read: -8 (°C)
